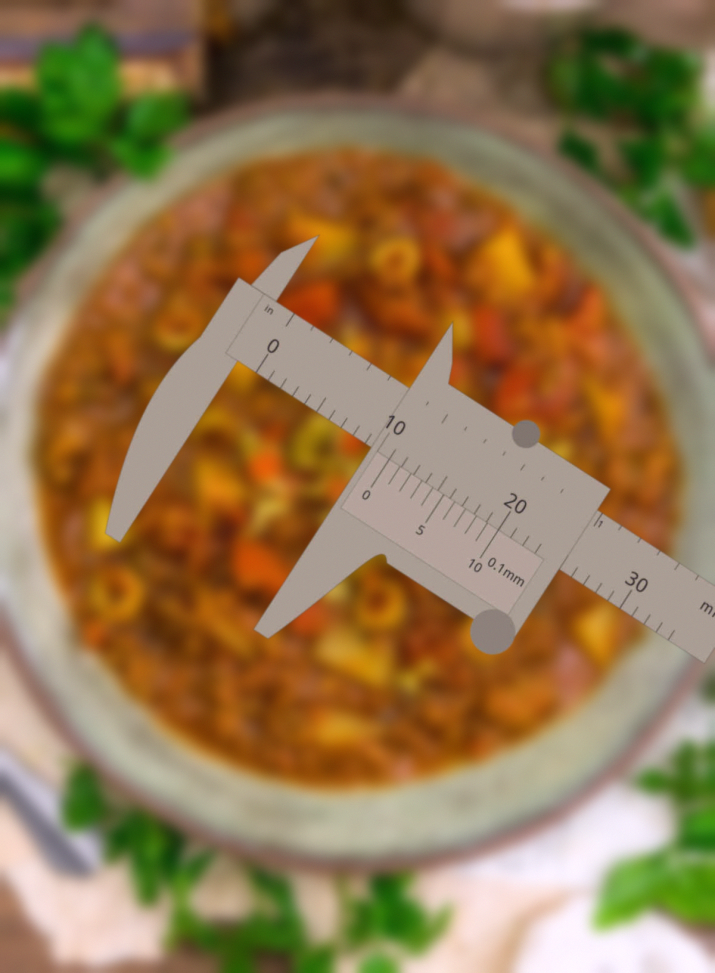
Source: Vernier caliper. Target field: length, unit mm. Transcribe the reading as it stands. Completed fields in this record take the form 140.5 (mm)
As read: 11.0 (mm)
